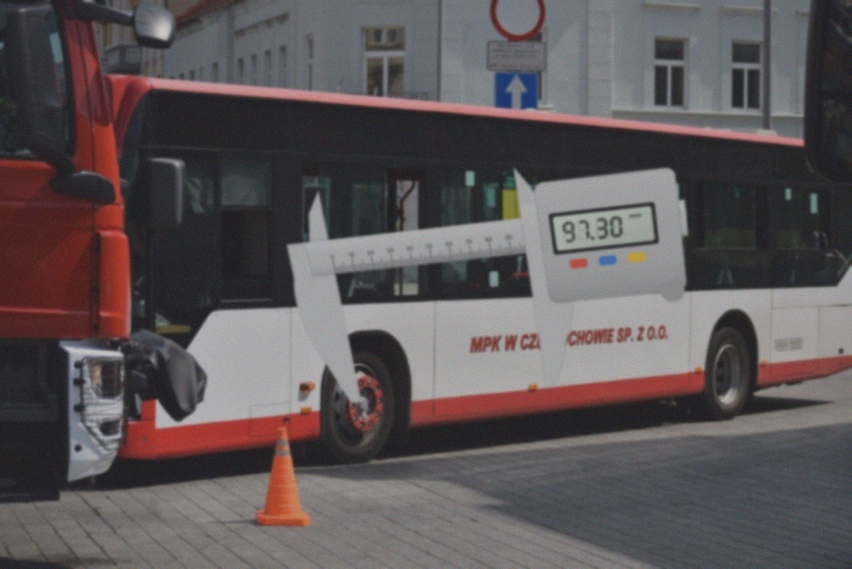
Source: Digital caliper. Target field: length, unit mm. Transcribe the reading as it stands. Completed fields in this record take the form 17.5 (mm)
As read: 97.30 (mm)
